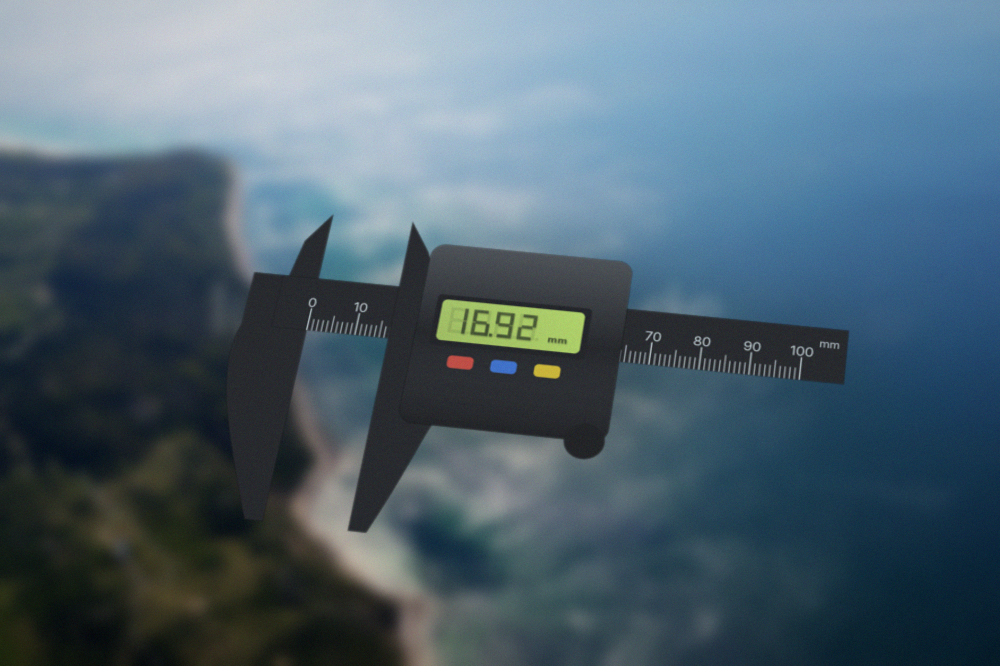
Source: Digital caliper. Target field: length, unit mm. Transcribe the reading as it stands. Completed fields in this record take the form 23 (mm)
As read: 16.92 (mm)
